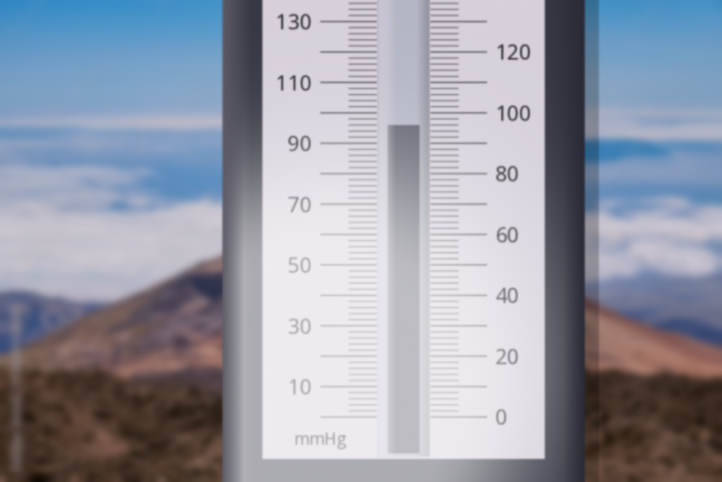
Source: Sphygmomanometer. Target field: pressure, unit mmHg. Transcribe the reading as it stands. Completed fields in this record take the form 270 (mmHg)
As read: 96 (mmHg)
